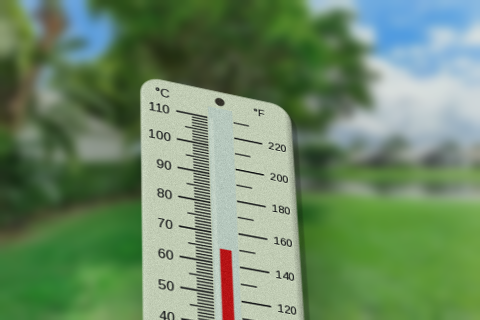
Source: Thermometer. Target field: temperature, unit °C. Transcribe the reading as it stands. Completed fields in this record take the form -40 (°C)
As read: 65 (°C)
